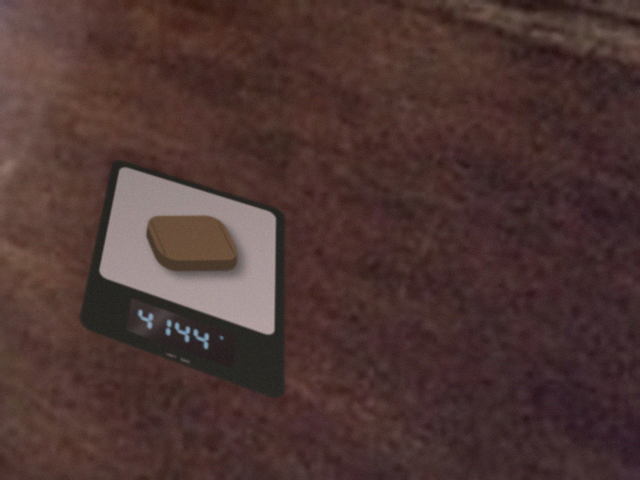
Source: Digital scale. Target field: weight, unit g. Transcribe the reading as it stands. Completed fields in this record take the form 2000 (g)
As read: 4144 (g)
